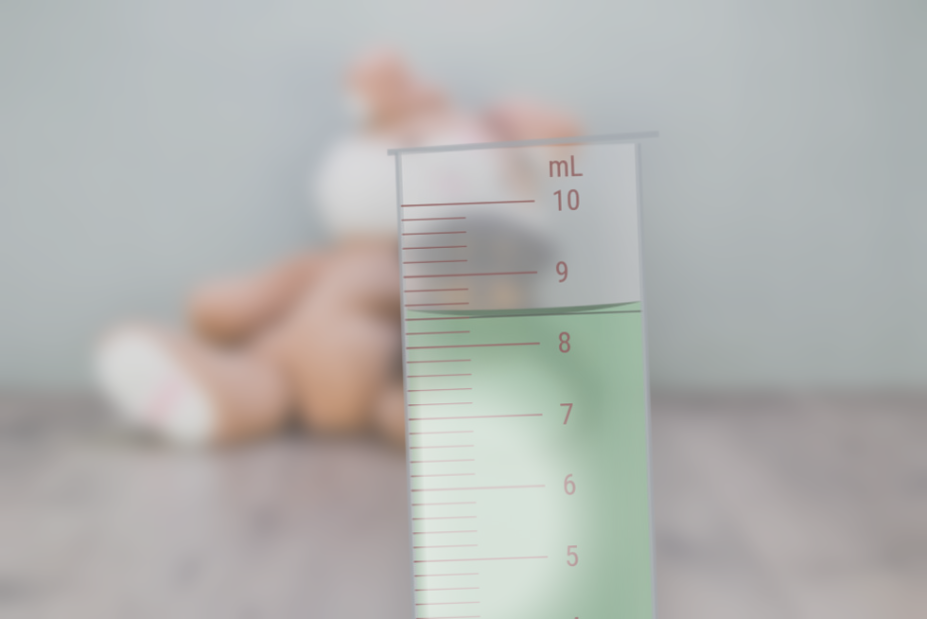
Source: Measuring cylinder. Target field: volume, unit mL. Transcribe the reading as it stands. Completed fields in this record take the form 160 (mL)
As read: 8.4 (mL)
